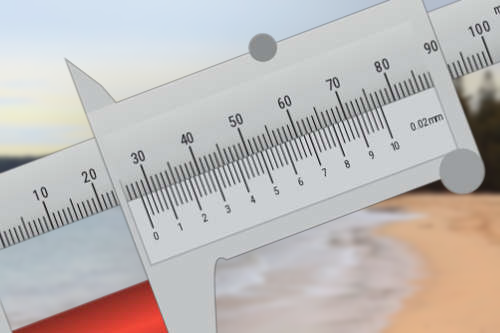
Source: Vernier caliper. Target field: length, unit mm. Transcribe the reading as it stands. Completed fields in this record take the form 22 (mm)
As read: 28.0 (mm)
